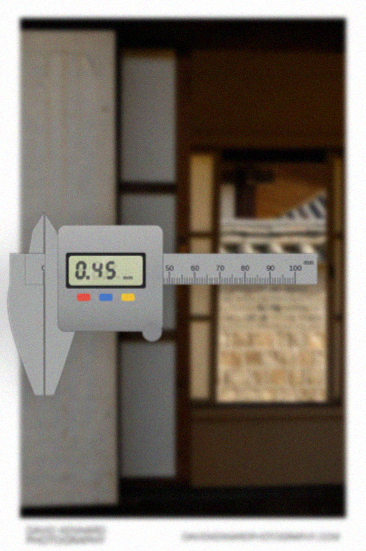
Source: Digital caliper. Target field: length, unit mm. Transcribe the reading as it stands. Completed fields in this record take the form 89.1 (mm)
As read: 0.45 (mm)
